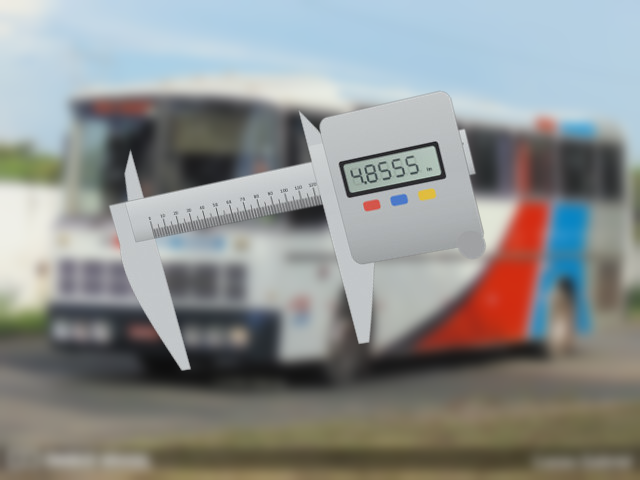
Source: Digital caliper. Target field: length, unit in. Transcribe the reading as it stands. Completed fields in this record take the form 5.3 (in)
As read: 4.8555 (in)
